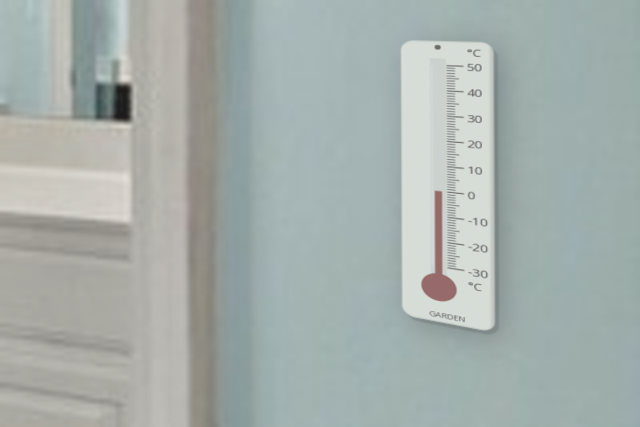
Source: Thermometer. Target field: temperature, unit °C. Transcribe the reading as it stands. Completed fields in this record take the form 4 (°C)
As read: 0 (°C)
